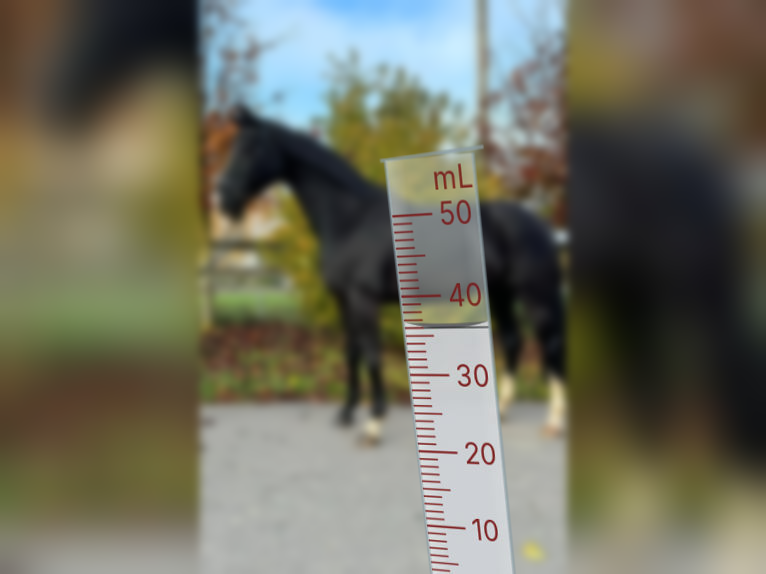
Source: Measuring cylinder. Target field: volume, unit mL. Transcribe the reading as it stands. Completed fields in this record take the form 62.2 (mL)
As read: 36 (mL)
